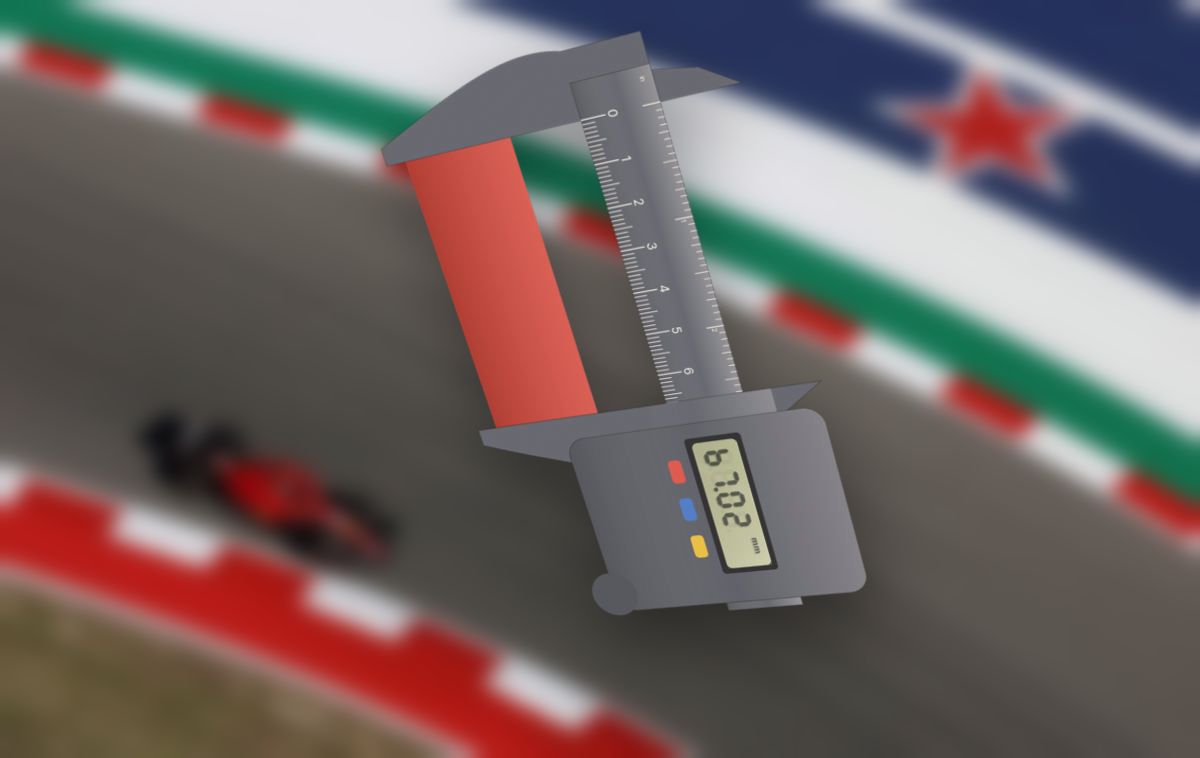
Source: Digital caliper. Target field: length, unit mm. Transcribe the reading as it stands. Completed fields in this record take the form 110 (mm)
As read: 67.02 (mm)
